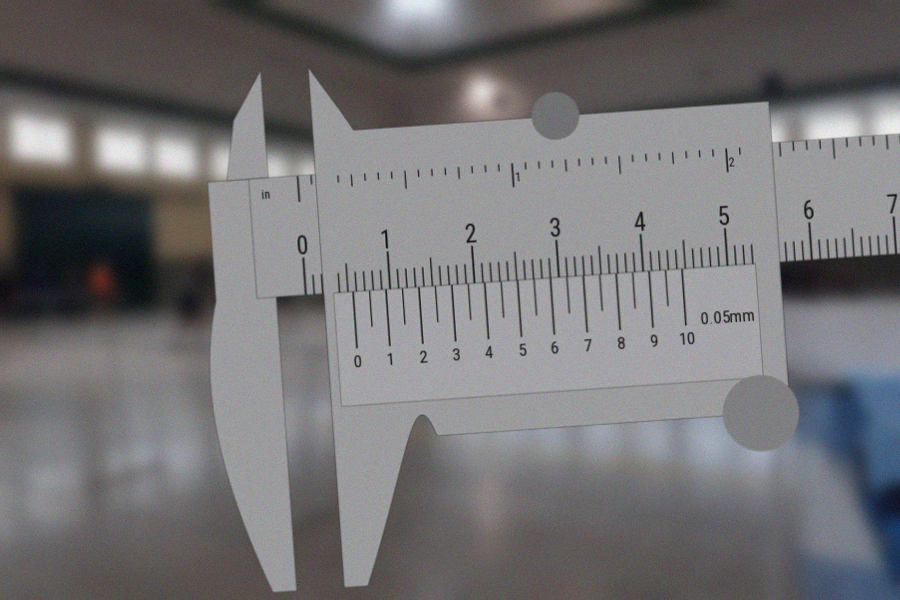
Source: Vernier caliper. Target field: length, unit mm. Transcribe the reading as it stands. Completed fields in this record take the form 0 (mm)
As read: 5.6 (mm)
